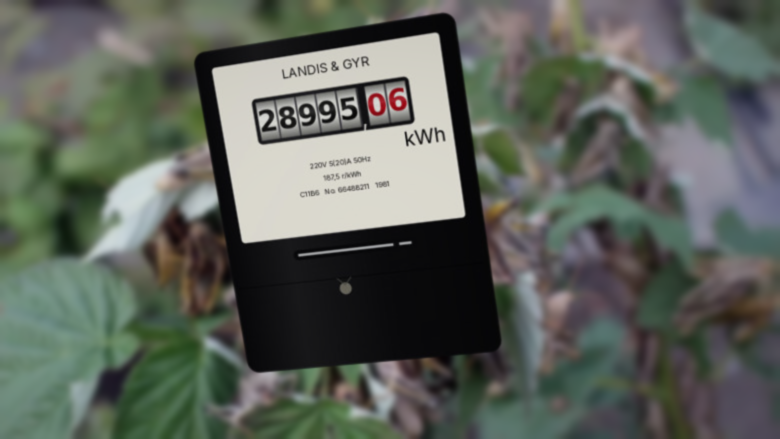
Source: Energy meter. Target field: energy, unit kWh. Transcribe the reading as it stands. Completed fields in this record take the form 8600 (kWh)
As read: 28995.06 (kWh)
